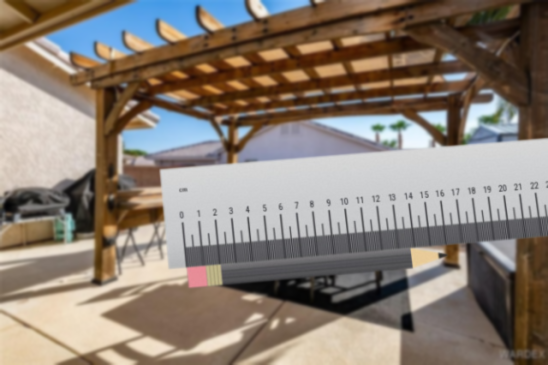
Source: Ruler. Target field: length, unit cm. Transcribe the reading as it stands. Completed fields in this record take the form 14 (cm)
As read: 16 (cm)
